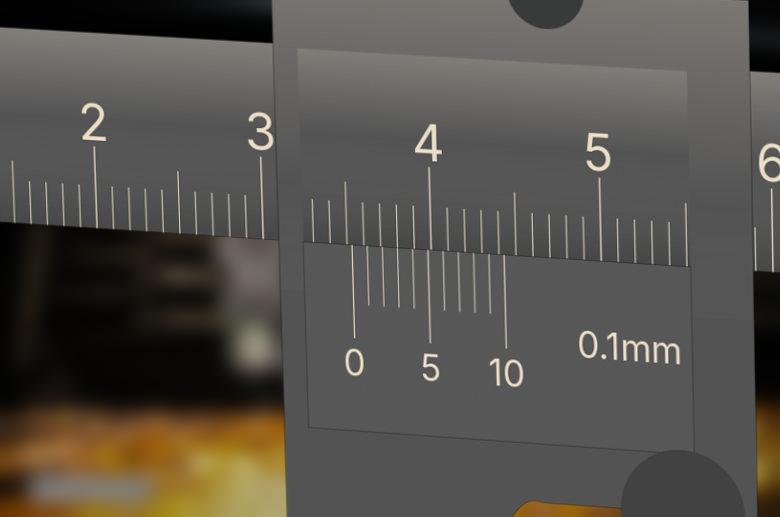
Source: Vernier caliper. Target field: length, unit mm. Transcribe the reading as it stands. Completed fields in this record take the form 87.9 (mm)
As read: 35.3 (mm)
